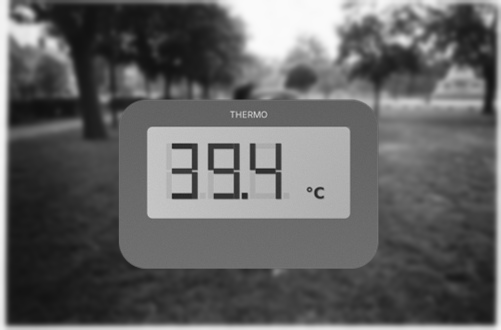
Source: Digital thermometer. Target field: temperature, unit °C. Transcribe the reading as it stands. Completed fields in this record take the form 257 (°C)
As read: 39.4 (°C)
